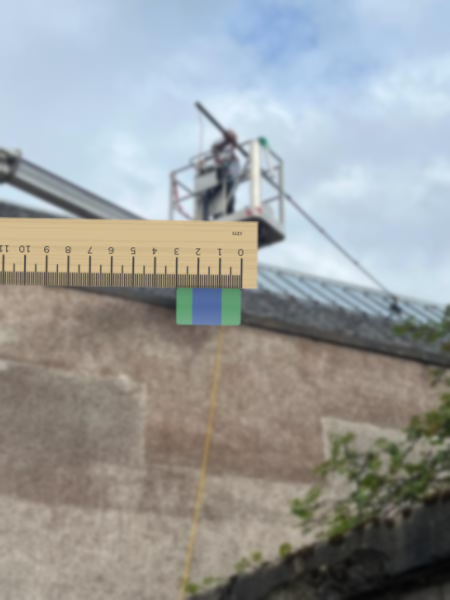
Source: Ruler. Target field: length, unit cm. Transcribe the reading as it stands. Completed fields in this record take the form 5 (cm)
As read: 3 (cm)
